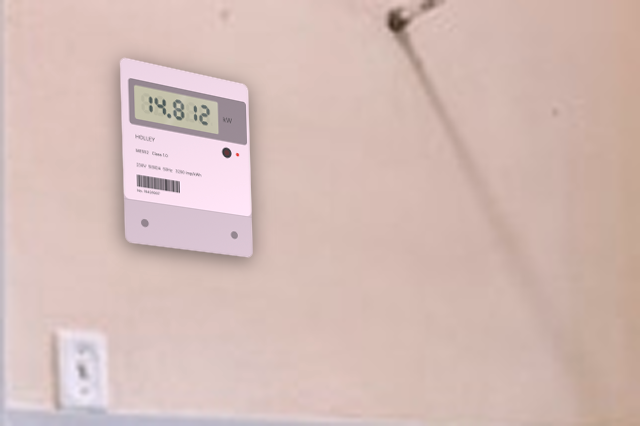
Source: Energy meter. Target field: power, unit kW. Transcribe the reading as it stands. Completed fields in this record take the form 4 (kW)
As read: 14.812 (kW)
